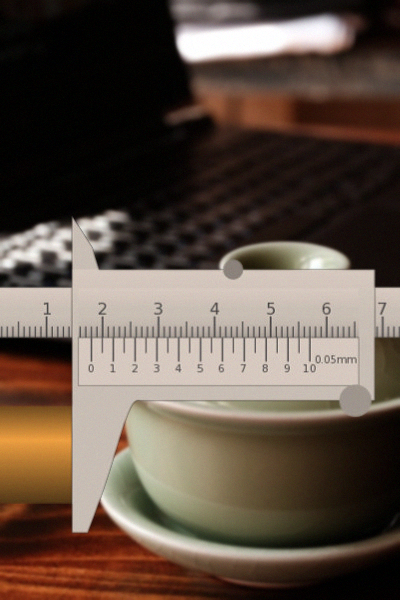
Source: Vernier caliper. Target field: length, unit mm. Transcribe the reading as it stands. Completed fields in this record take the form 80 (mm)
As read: 18.0 (mm)
